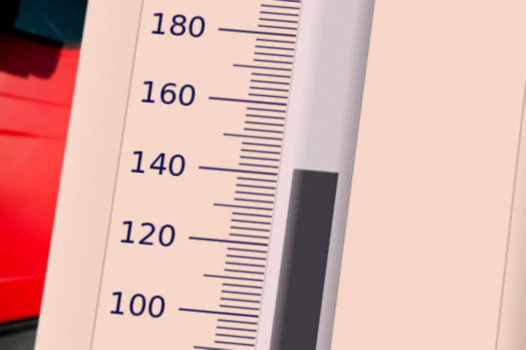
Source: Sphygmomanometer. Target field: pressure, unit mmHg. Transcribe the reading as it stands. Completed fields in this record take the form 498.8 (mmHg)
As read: 142 (mmHg)
